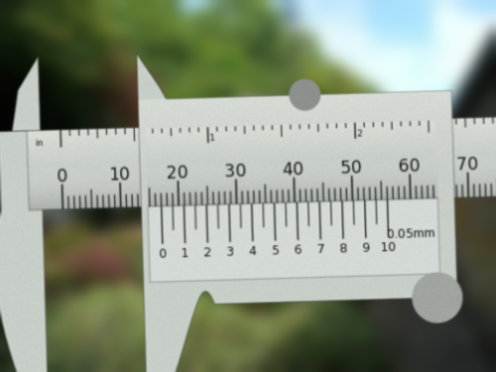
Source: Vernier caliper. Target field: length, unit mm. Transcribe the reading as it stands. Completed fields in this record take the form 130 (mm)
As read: 17.0 (mm)
